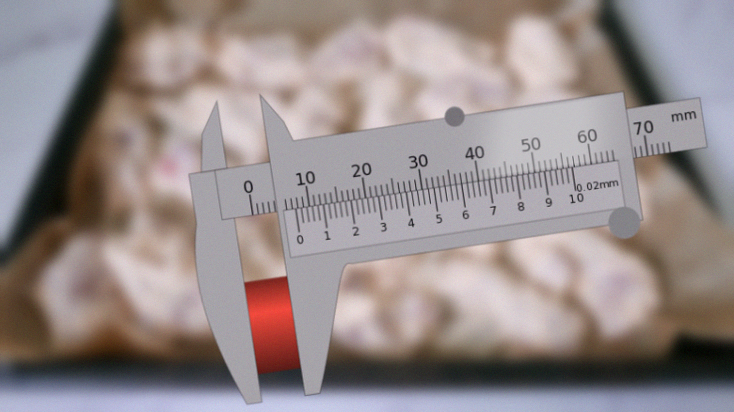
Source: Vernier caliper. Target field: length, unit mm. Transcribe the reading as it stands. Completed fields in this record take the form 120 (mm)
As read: 7.6 (mm)
